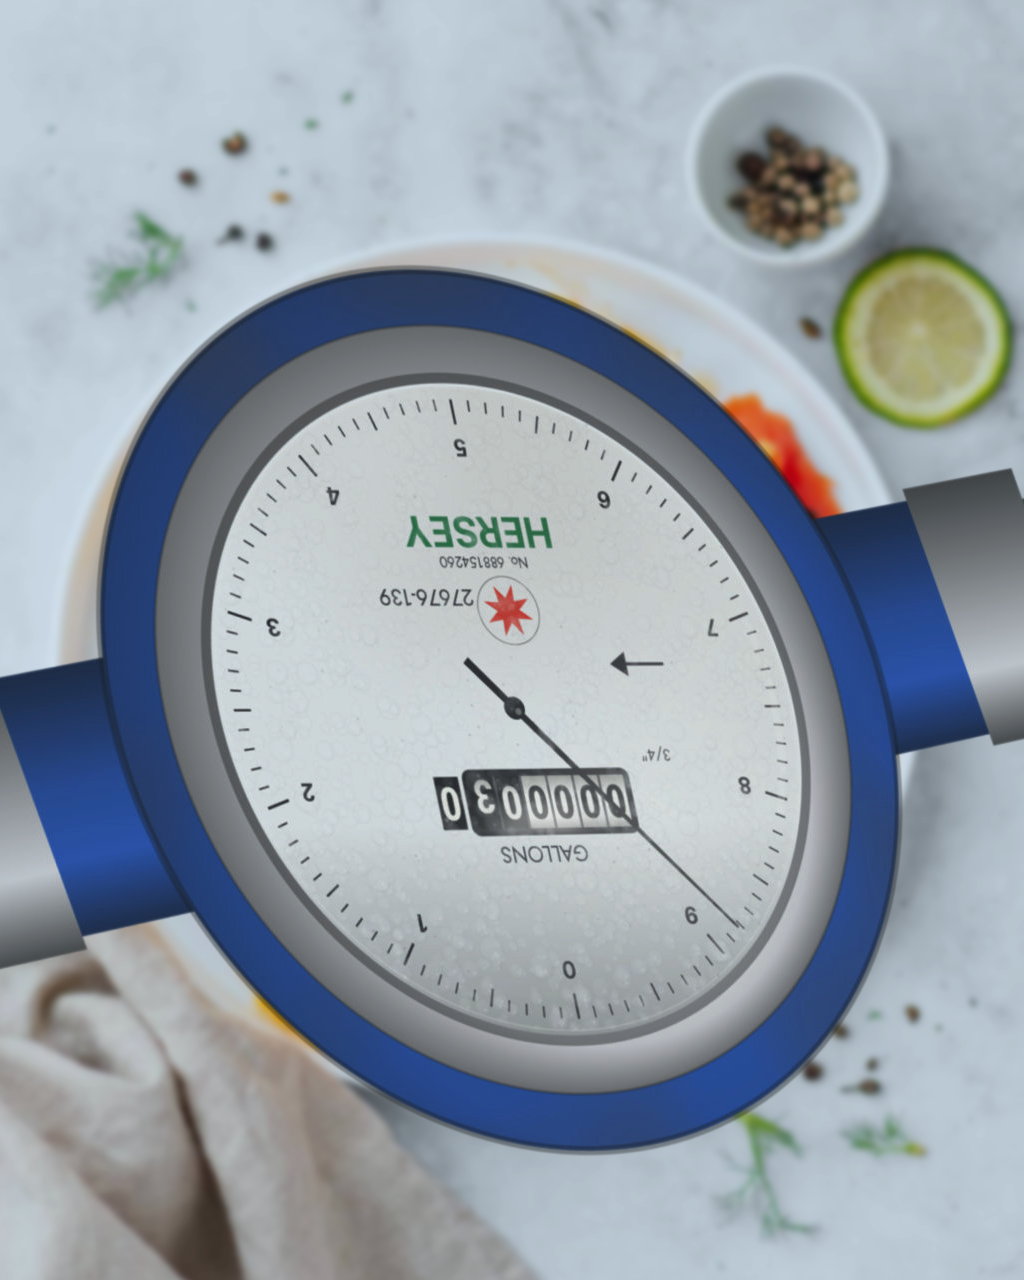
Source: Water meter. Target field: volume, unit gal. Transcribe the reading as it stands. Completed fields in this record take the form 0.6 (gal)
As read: 28.8 (gal)
